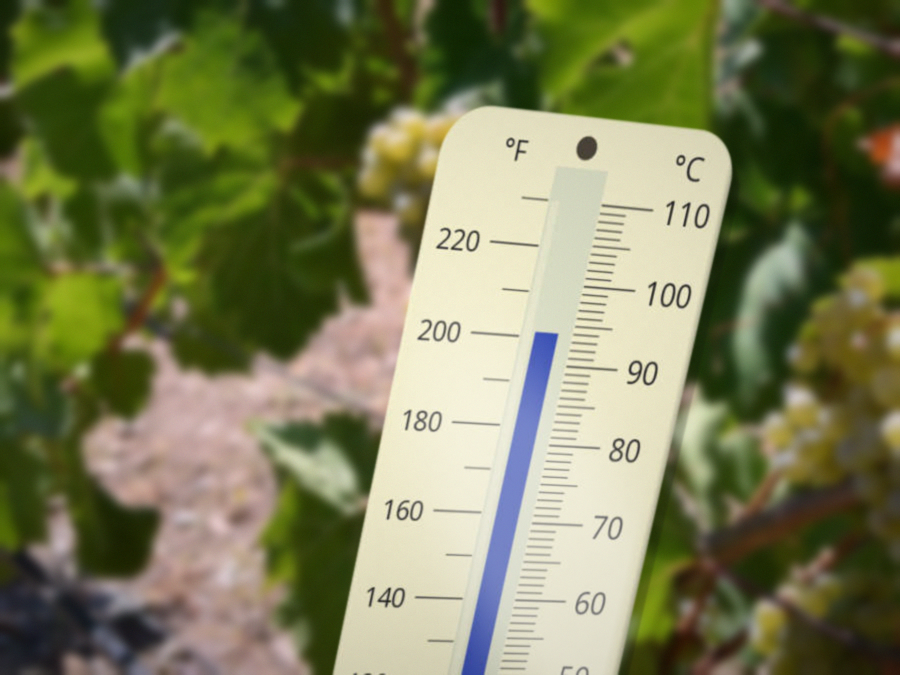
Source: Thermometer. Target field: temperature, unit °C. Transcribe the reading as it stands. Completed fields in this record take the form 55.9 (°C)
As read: 94 (°C)
